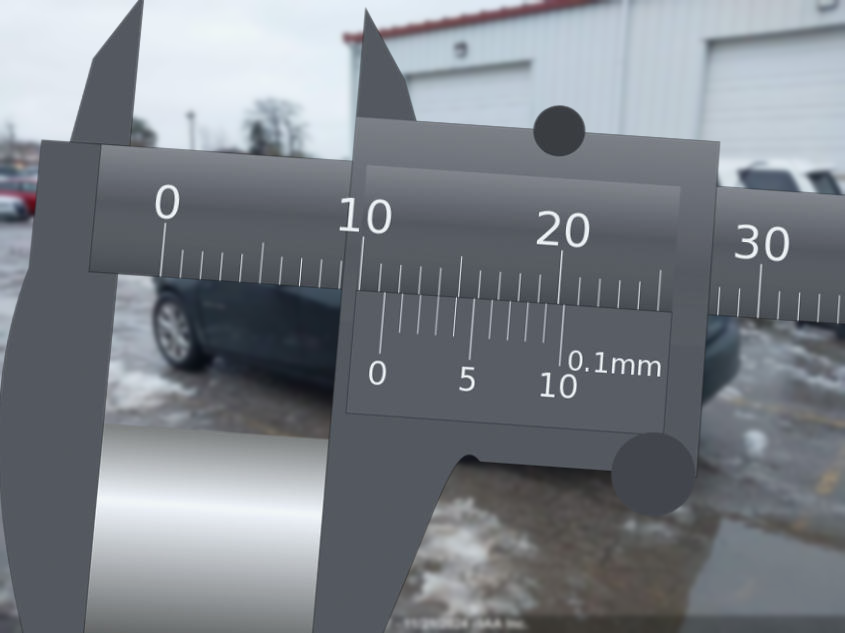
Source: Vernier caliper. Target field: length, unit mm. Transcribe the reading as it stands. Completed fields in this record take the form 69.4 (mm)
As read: 11.3 (mm)
